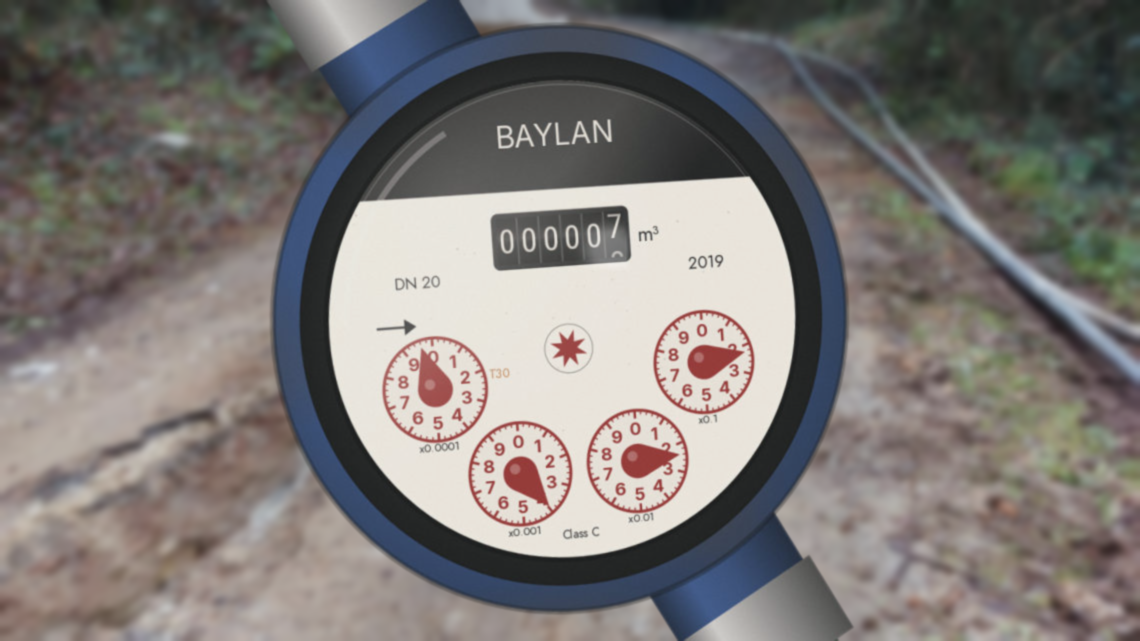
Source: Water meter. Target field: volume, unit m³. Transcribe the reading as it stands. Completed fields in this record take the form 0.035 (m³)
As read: 7.2239 (m³)
